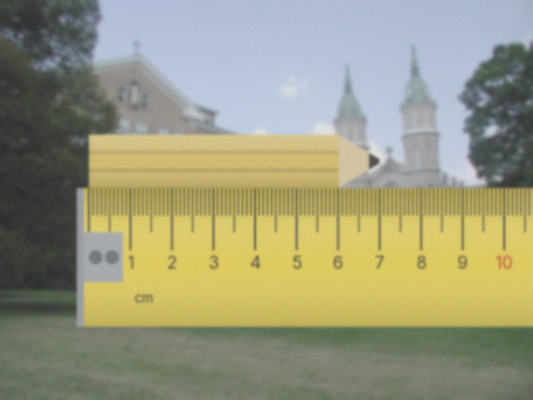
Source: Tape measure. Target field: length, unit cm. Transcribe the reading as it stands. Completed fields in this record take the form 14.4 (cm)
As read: 7 (cm)
